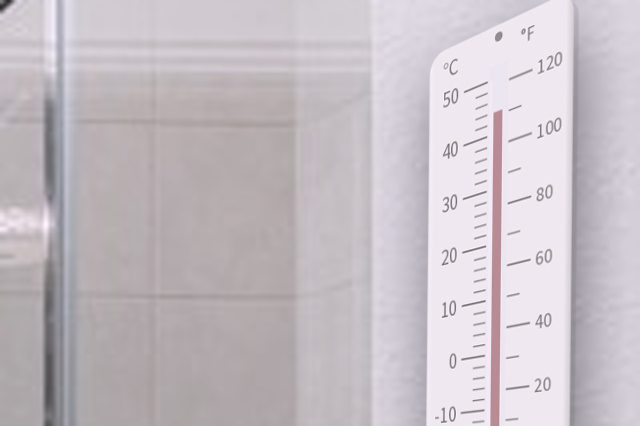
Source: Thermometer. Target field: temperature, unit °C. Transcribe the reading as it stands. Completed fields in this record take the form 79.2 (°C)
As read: 44 (°C)
